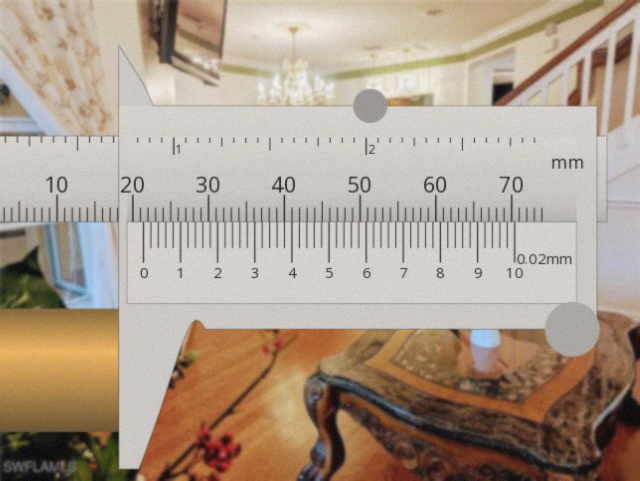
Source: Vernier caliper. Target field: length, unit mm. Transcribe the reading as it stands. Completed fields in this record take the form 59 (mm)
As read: 21.4 (mm)
